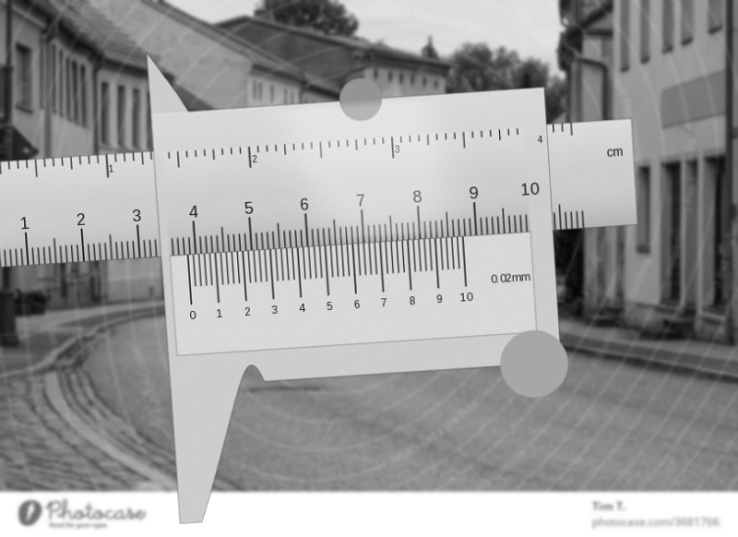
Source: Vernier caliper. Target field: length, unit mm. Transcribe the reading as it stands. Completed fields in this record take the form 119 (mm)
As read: 38.6 (mm)
